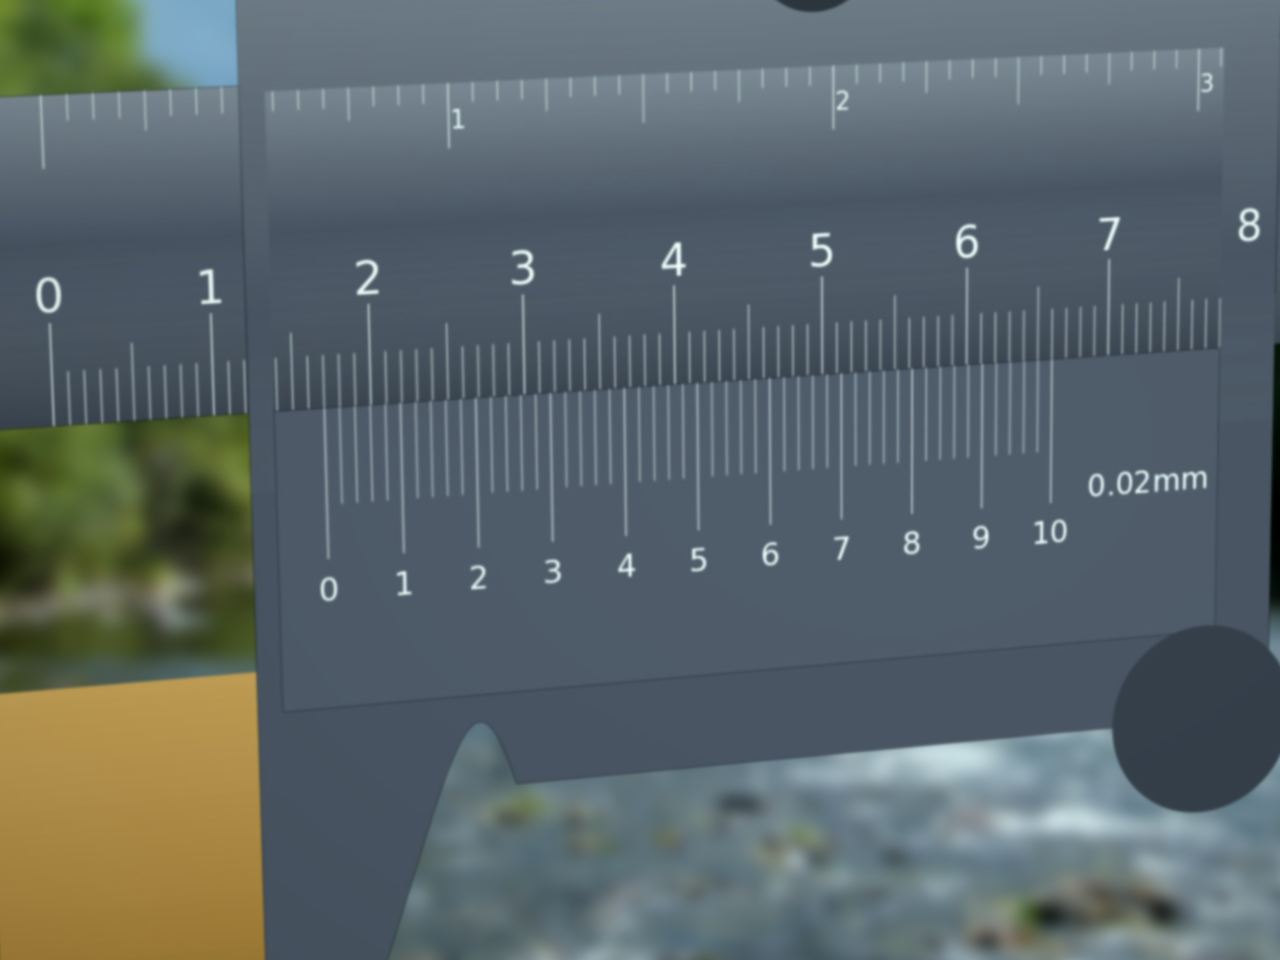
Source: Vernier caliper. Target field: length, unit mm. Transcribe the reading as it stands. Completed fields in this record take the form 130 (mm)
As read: 17.0 (mm)
